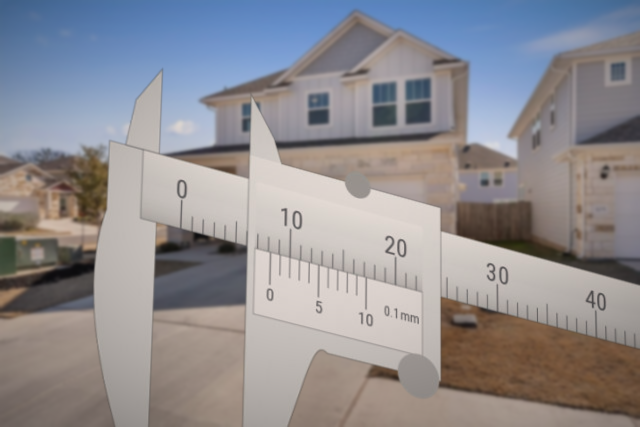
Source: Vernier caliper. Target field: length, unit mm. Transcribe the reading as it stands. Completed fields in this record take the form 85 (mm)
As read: 8.2 (mm)
